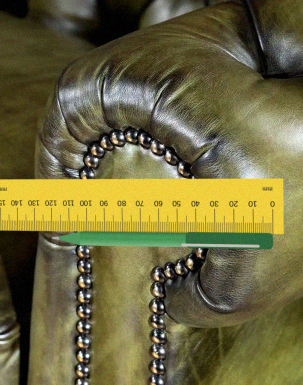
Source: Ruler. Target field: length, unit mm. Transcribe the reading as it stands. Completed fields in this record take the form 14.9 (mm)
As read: 120 (mm)
